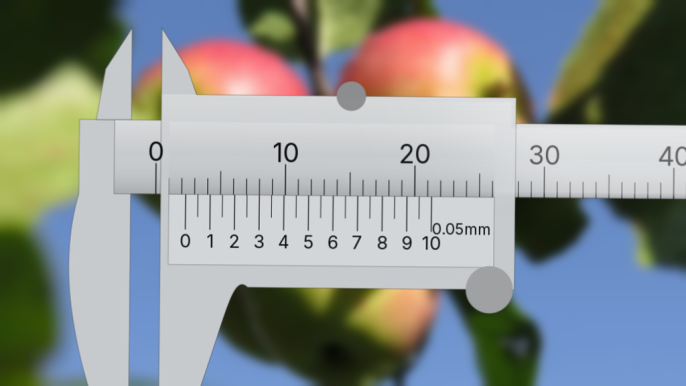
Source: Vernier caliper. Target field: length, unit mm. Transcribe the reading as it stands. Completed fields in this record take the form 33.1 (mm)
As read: 2.3 (mm)
